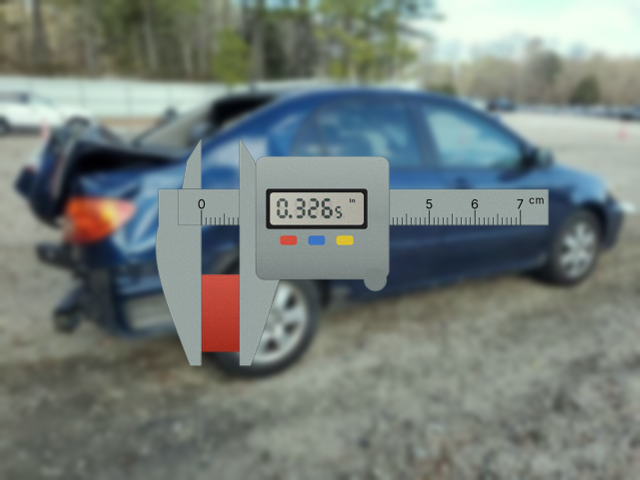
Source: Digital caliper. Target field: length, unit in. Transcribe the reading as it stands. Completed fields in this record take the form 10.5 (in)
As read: 0.3265 (in)
